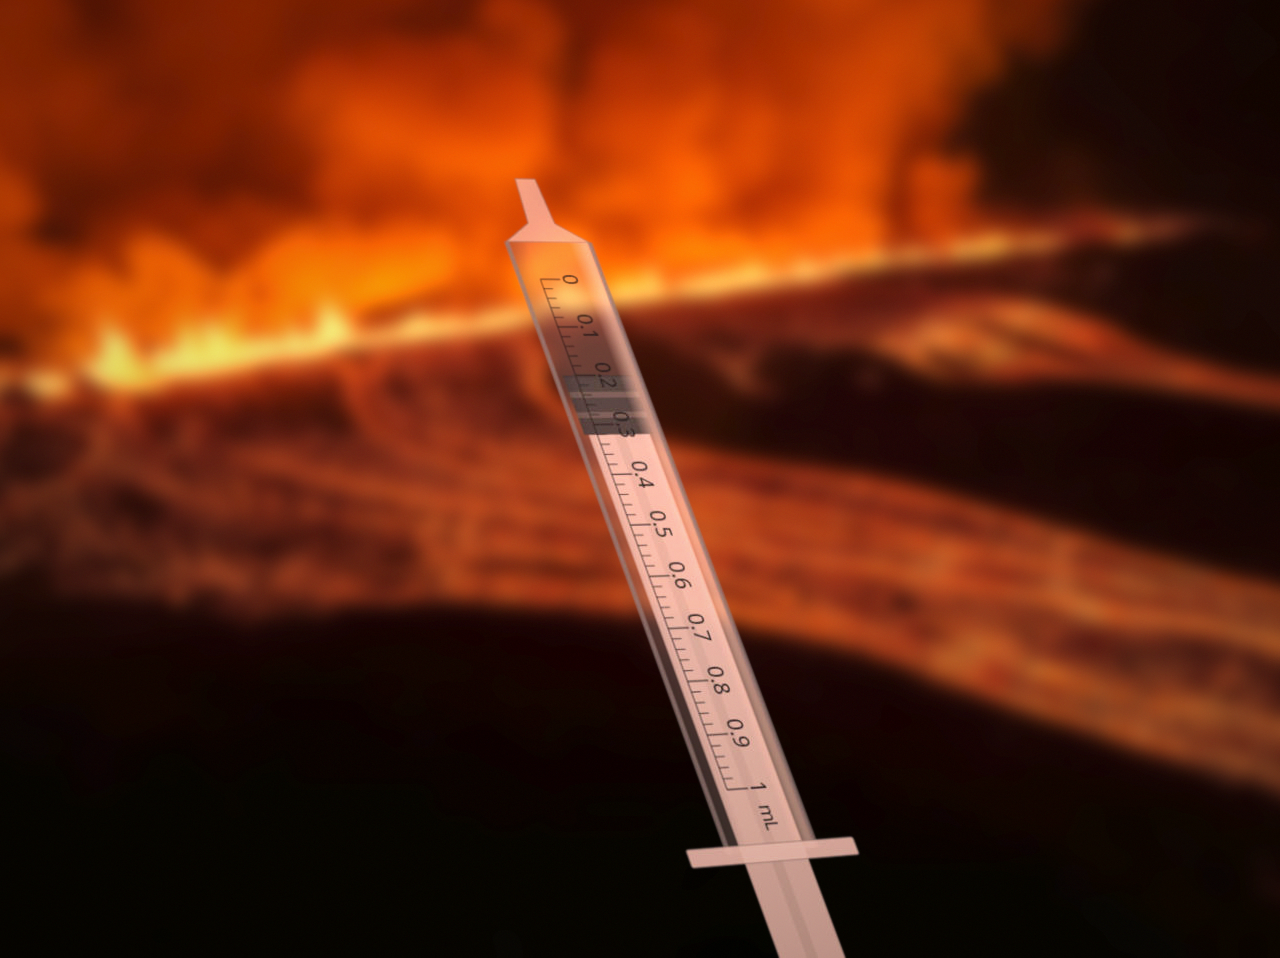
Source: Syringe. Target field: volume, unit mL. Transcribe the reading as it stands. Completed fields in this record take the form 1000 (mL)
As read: 0.2 (mL)
